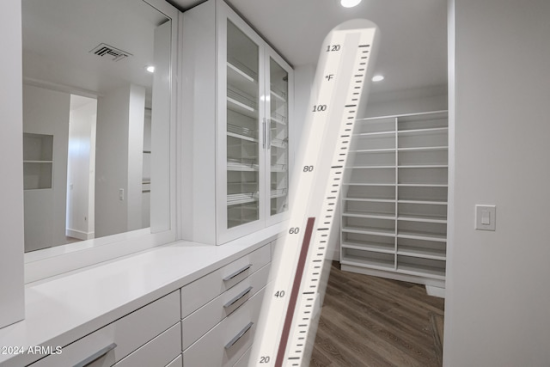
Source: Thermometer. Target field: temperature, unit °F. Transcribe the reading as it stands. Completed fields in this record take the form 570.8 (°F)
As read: 64 (°F)
